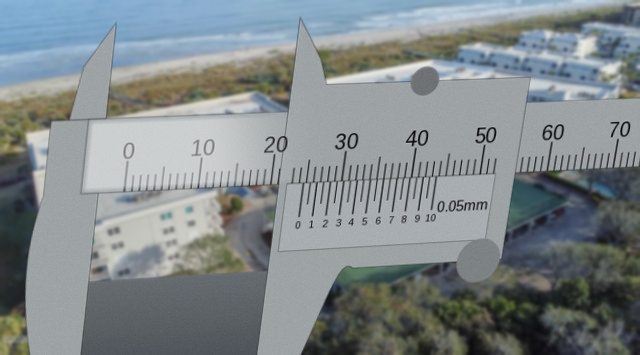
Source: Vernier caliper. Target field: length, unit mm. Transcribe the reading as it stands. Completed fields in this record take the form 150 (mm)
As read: 24.6 (mm)
